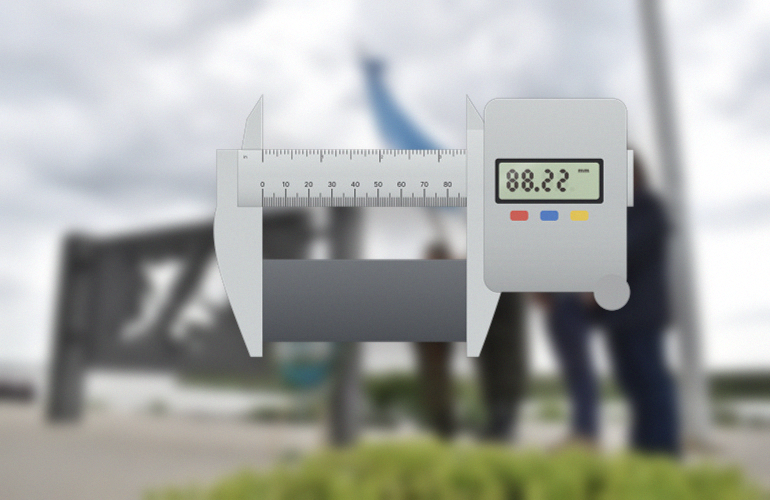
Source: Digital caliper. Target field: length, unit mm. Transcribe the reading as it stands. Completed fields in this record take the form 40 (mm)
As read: 88.22 (mm)
